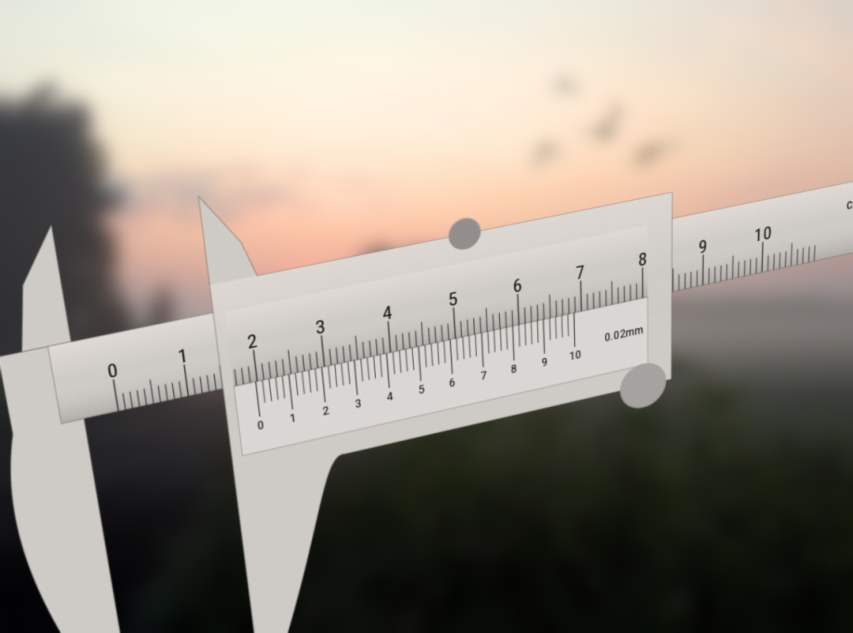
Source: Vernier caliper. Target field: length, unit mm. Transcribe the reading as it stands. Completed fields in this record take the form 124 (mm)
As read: 19.8 (mm)
